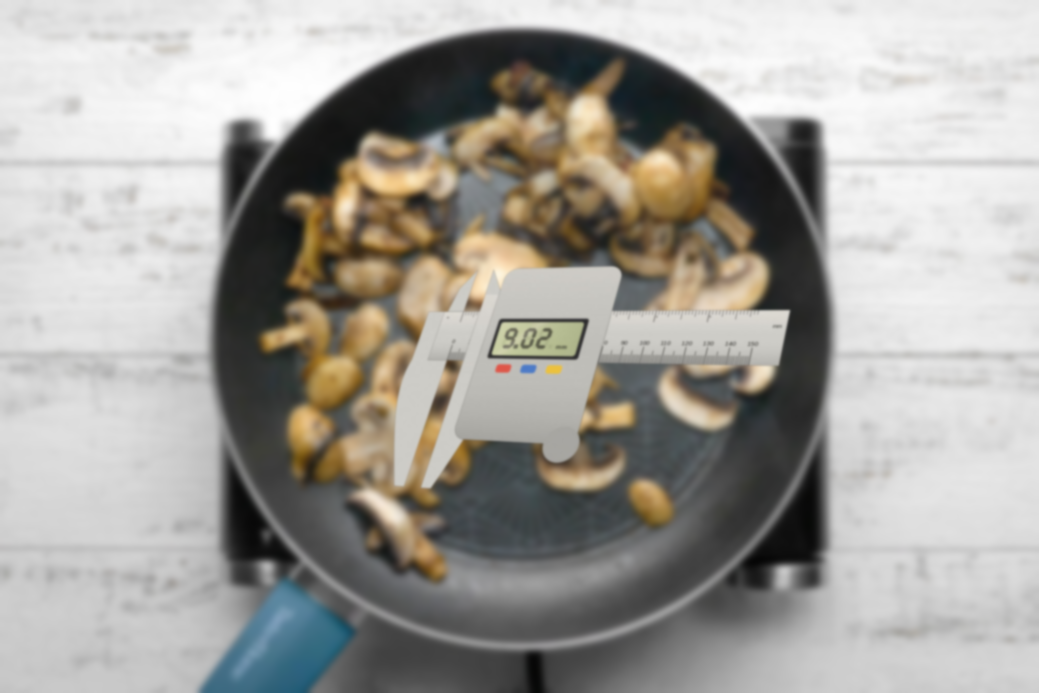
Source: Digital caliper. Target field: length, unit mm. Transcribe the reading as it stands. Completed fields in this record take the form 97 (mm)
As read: 9.02 (mm)
